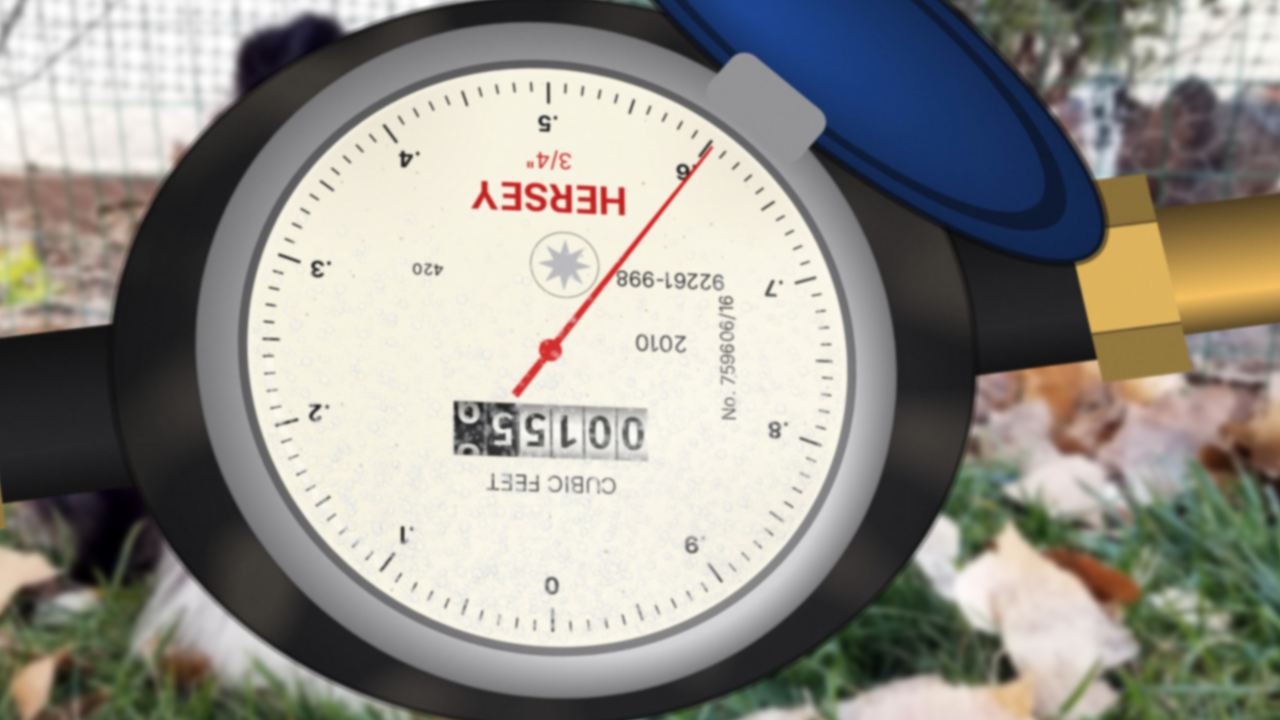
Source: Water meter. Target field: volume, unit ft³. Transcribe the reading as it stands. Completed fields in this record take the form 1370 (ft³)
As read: 1558.60 (ft³)
